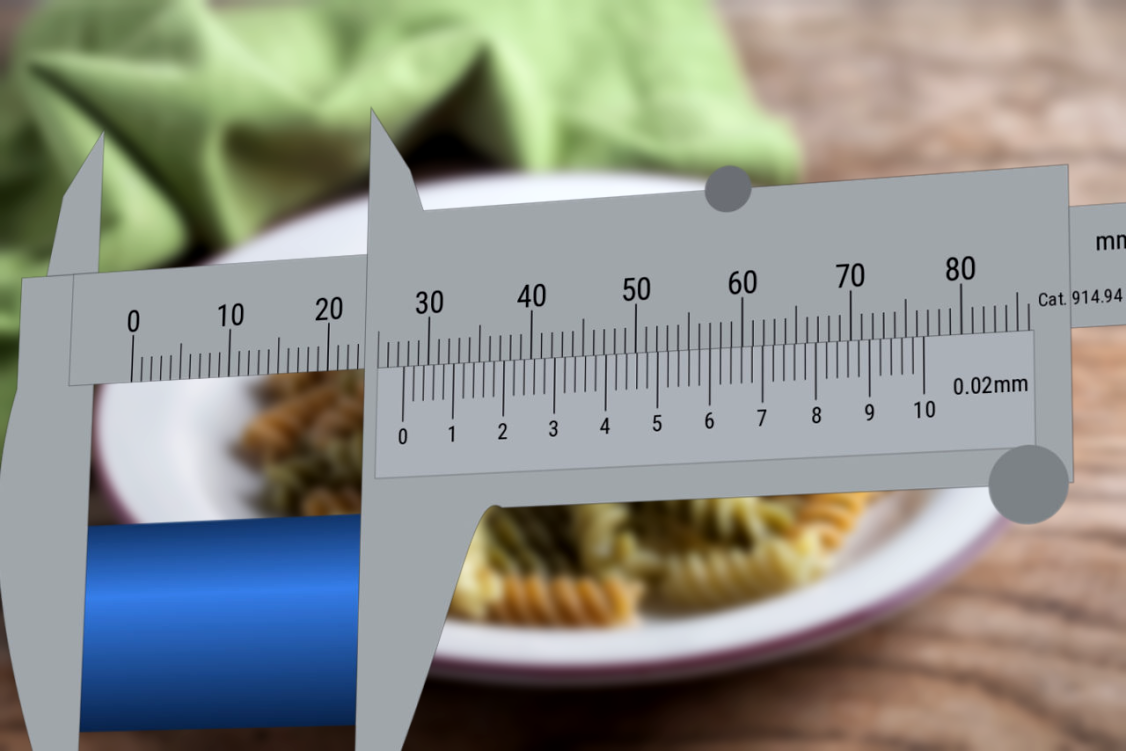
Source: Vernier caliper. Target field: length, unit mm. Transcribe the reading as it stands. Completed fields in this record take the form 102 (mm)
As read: 27.6 (mm)
